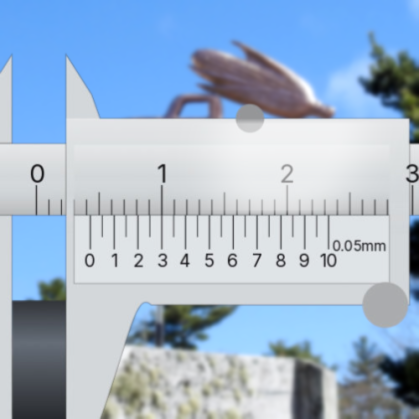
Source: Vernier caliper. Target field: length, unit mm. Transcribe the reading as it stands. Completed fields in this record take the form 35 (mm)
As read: 4.3 (mm)
